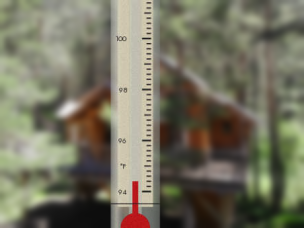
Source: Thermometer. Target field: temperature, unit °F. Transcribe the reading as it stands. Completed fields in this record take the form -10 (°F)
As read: 94.4 (°F)
